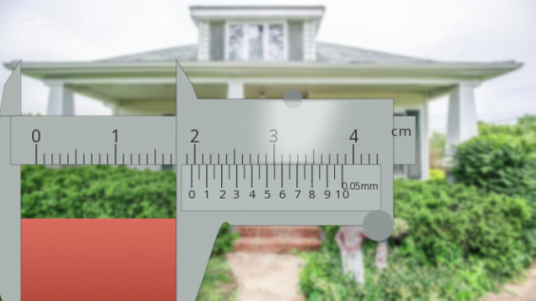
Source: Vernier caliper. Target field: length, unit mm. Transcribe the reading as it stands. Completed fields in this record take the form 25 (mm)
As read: 19.6 (mm)
